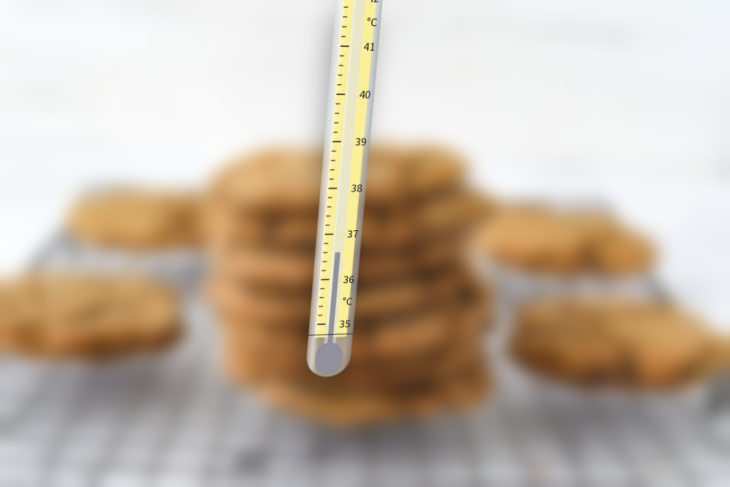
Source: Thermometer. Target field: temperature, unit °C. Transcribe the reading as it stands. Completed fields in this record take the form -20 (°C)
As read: 36.6 (°C)
